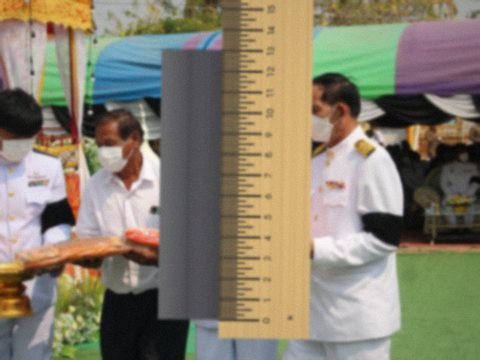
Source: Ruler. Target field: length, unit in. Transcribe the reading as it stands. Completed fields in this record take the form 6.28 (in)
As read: 13 (in)
